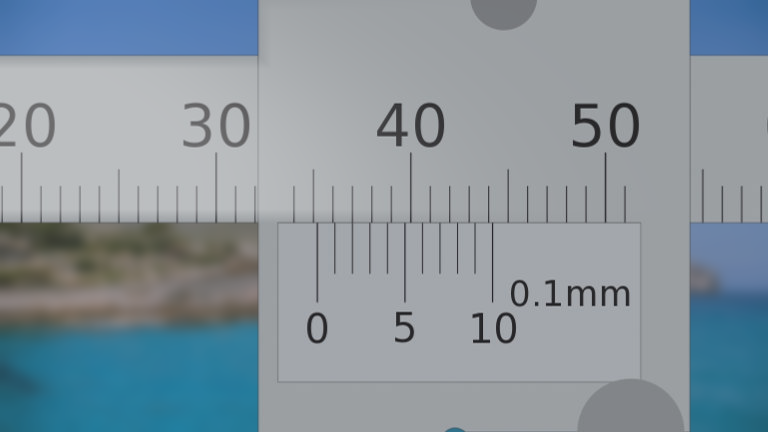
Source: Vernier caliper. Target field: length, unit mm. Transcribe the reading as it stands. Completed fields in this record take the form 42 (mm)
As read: 35.2 (mm)
